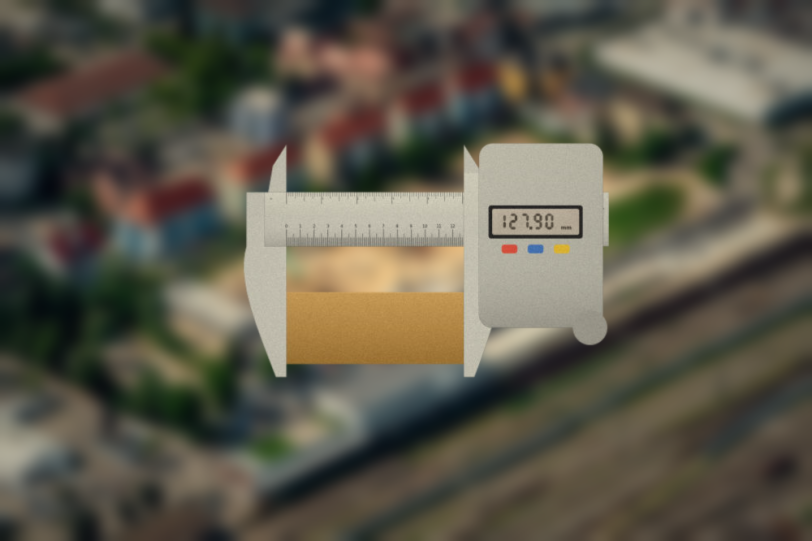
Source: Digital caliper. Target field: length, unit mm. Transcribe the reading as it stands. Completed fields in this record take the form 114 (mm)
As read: 127.90 (mm)
